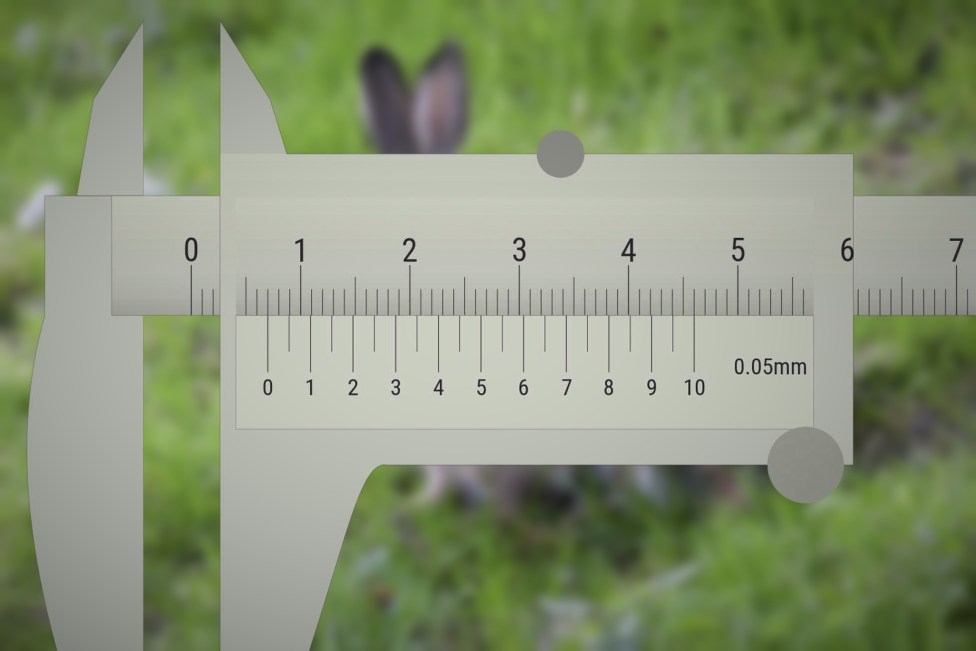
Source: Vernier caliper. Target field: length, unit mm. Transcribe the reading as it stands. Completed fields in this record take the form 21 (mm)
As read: 7.0 (mm)
